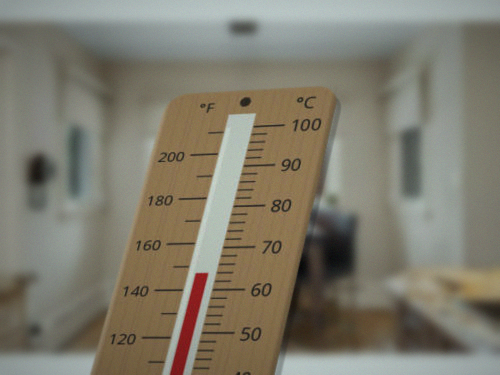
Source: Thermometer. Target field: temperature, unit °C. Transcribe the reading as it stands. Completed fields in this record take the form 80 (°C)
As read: 64 (°C)
